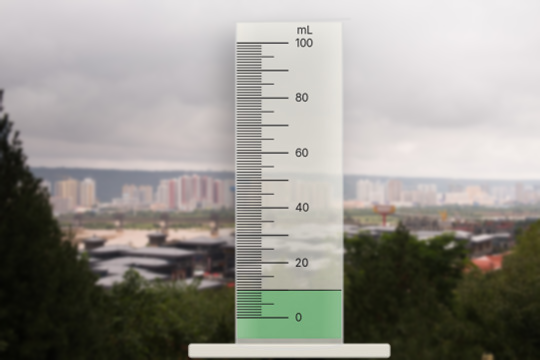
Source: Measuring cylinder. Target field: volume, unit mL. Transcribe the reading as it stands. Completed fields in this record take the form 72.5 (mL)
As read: 10 (mL)
